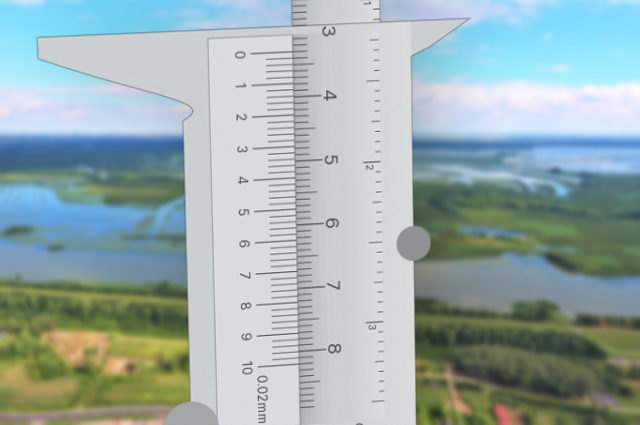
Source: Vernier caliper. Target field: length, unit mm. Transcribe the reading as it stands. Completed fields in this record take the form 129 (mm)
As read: 33.0 (mm)
